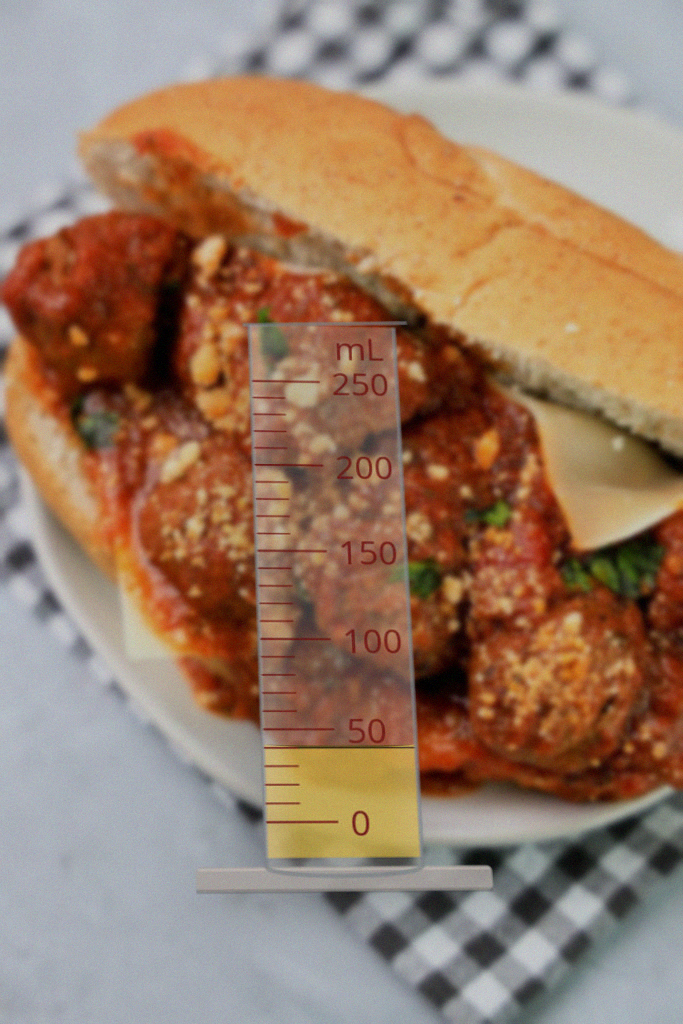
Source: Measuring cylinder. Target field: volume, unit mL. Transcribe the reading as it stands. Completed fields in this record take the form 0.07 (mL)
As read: 40 (mL)
